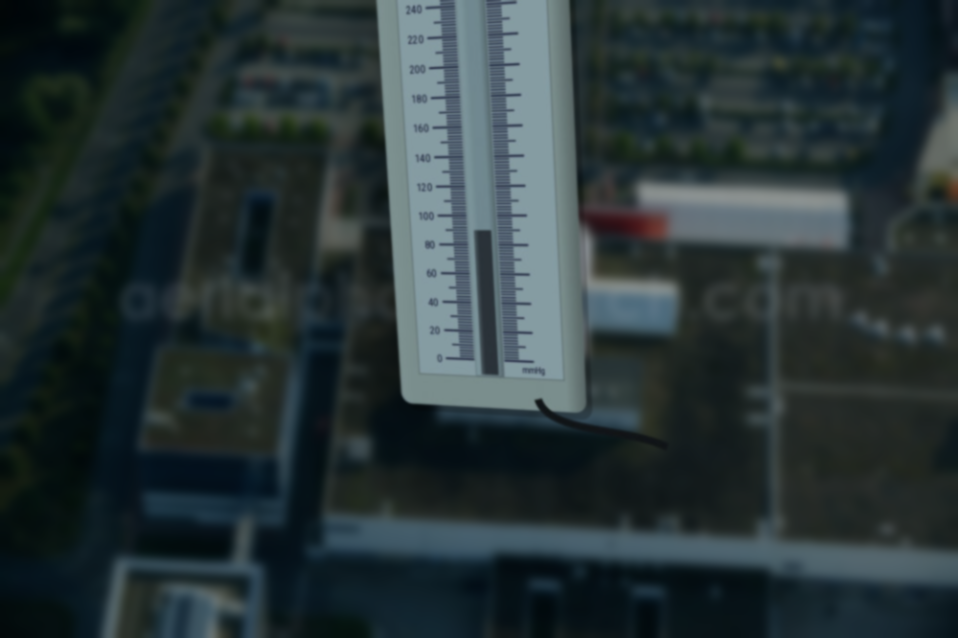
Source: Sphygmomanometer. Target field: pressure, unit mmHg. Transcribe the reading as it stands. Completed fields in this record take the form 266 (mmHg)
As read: 90 (mmHg)
